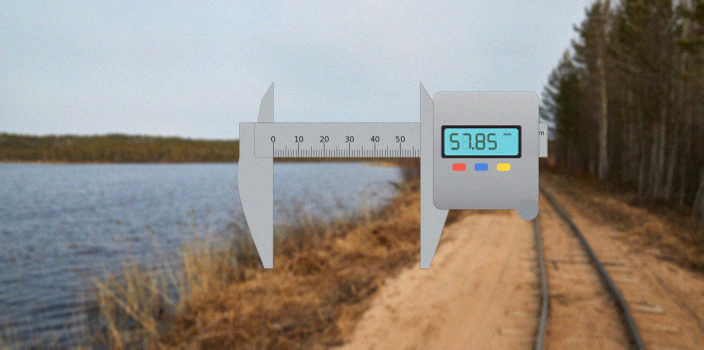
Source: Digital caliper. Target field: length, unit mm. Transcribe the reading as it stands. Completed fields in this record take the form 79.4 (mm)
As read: 57.85 (mm)
